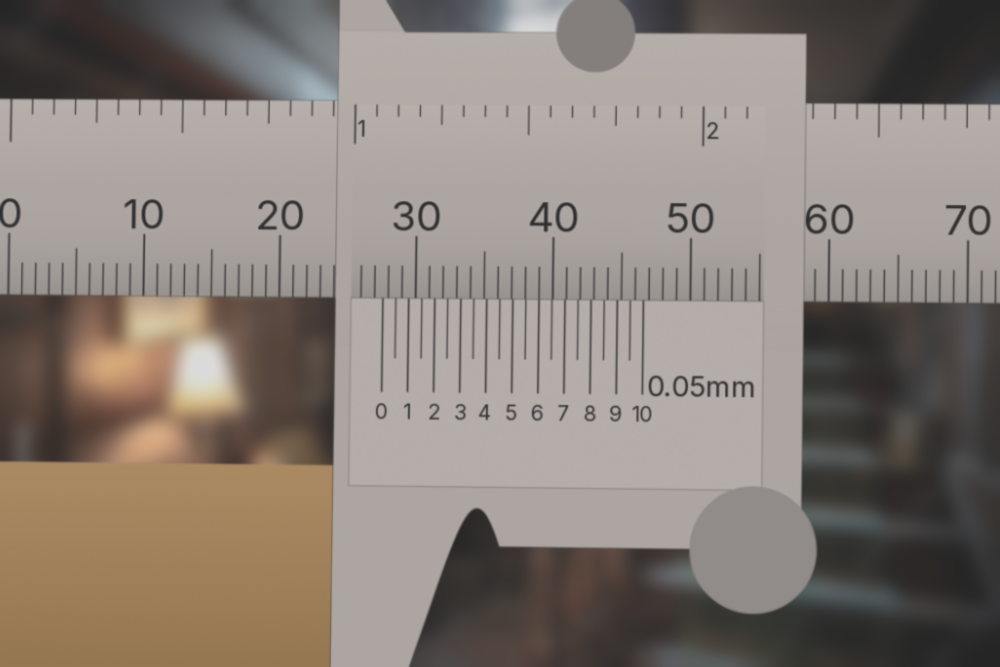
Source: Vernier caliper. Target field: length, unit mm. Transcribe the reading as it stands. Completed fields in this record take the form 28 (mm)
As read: 27.6 (mm)
